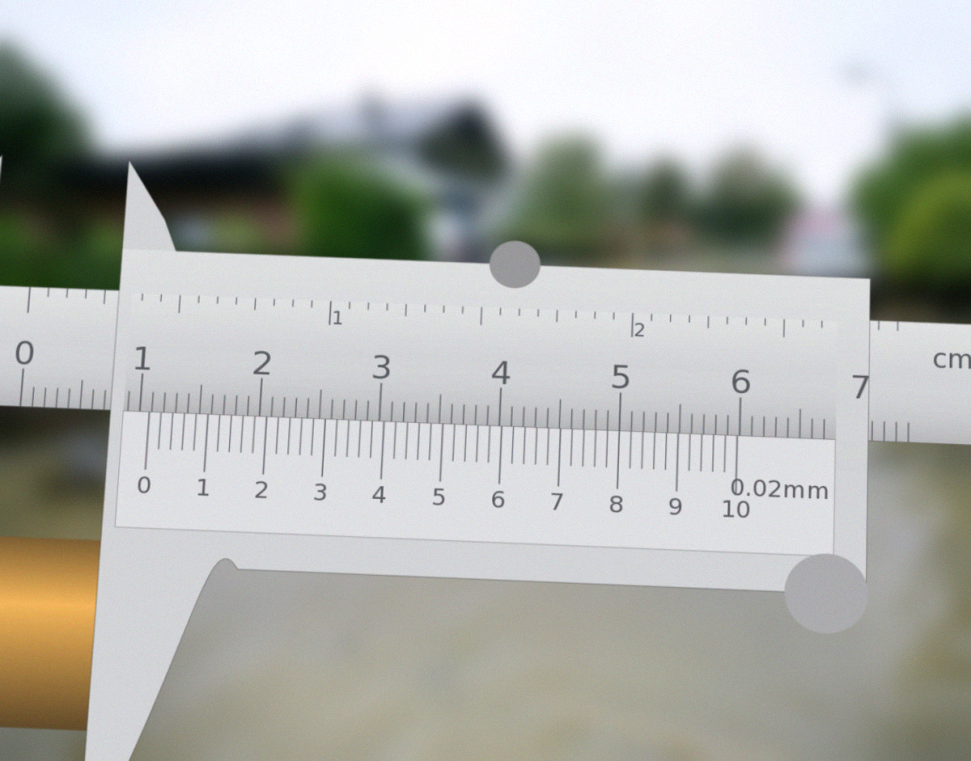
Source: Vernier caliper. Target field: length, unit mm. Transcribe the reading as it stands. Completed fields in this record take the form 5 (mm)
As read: 10.8 (mm)
